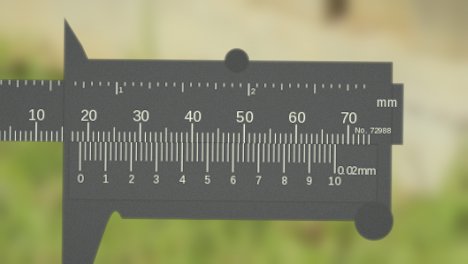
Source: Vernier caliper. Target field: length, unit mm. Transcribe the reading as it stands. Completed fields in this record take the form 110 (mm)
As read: 18.5 (mm)
